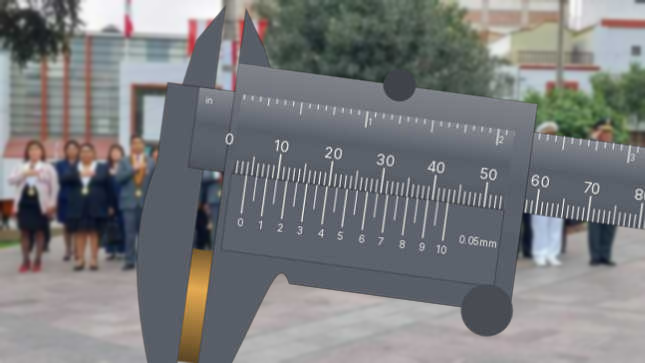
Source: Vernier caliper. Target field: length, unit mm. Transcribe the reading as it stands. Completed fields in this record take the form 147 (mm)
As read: 4.0 (mm)
